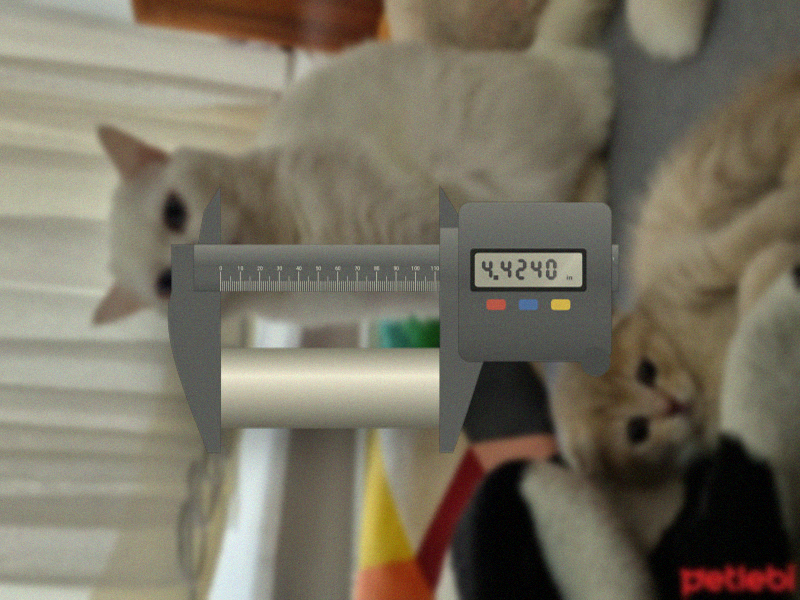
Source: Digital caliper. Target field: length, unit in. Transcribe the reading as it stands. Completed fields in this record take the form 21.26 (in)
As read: 4.4240 (in)
